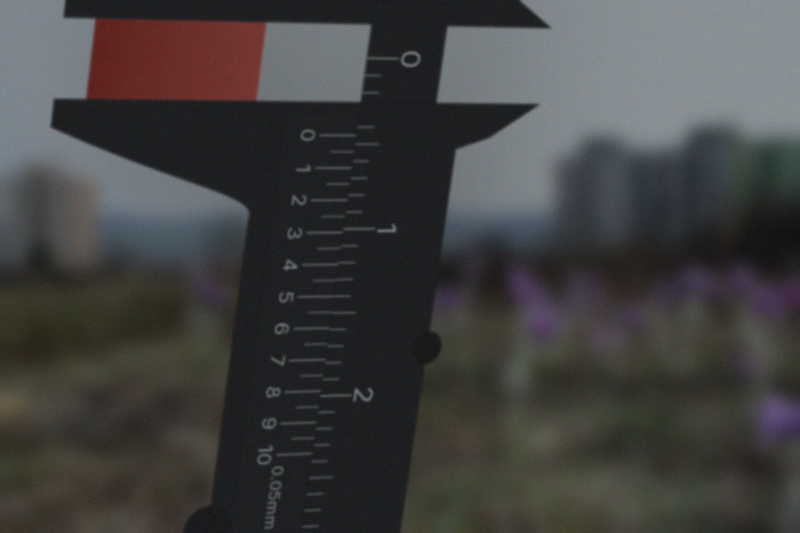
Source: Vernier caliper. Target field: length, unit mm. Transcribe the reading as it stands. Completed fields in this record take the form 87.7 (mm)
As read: 4.5 (mm)
